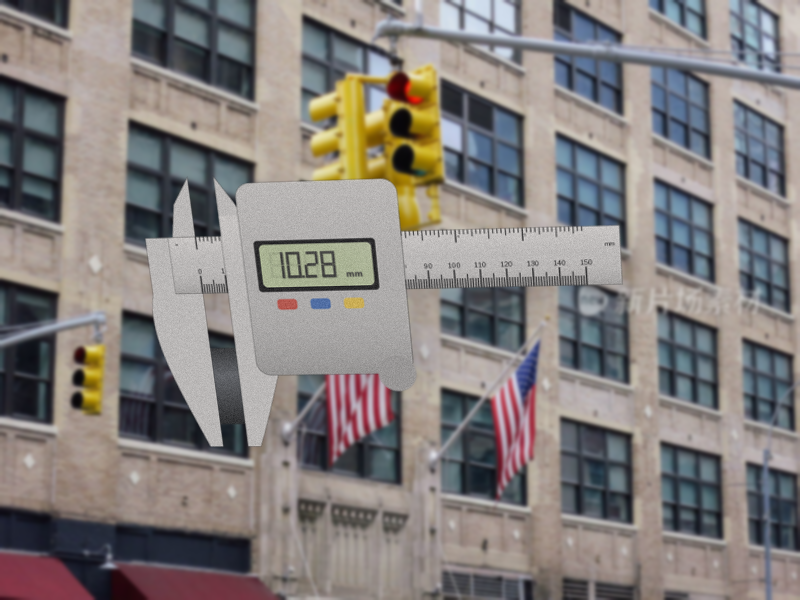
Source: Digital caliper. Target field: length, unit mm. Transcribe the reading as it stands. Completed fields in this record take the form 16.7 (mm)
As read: 10.28 (mm)
